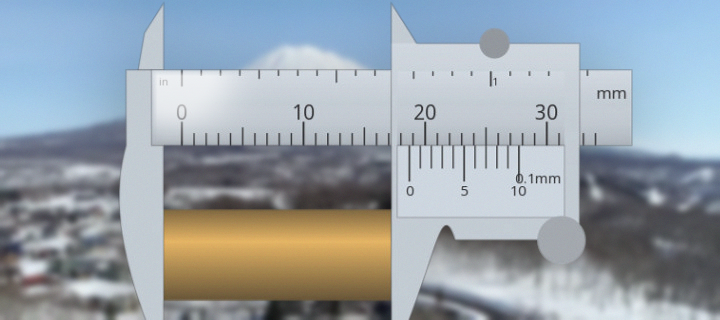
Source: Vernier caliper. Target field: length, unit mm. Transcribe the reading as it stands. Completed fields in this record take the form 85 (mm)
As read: 18.7 (mm)
